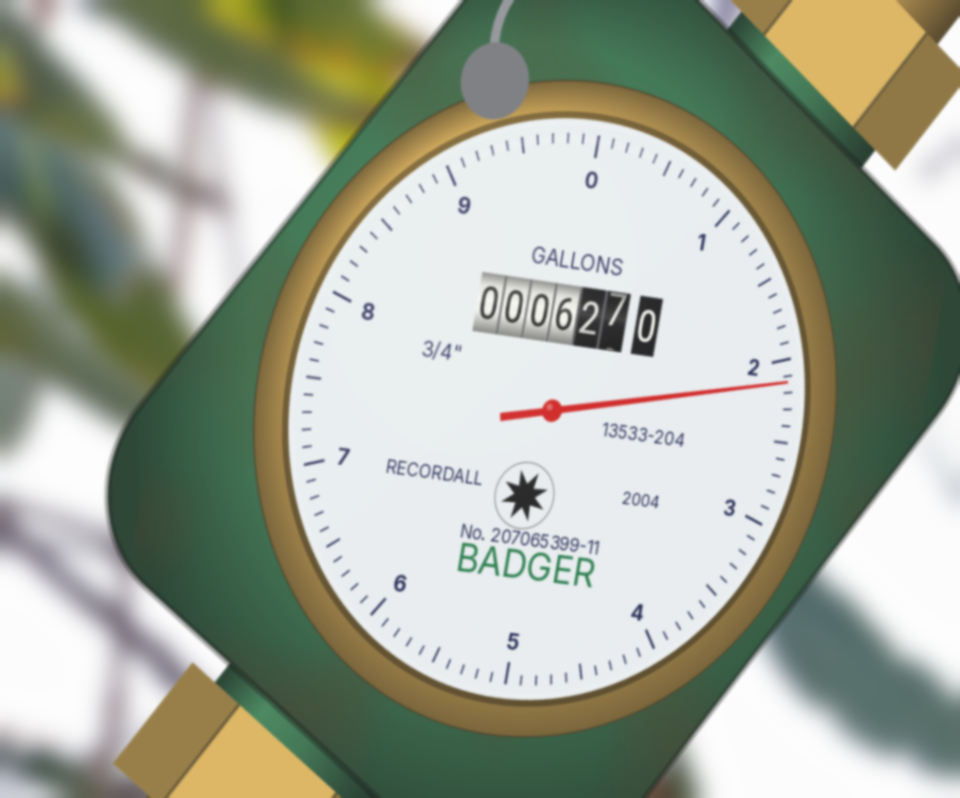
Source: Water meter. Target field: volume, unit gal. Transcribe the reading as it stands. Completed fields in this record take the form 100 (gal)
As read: 6272.1 (gal)
